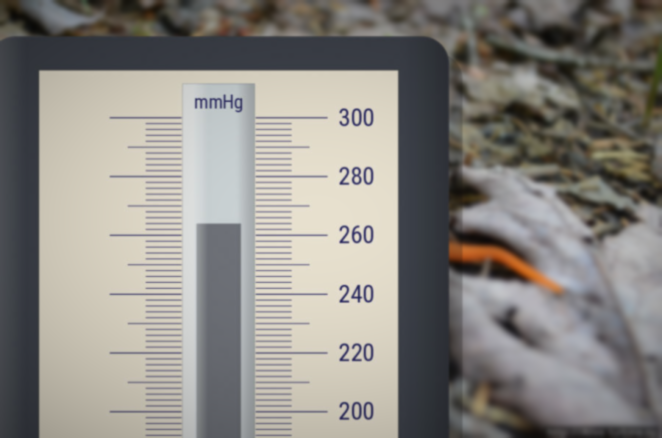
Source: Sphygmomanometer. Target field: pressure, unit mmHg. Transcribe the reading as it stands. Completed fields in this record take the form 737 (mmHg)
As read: 264 (mmHg)
